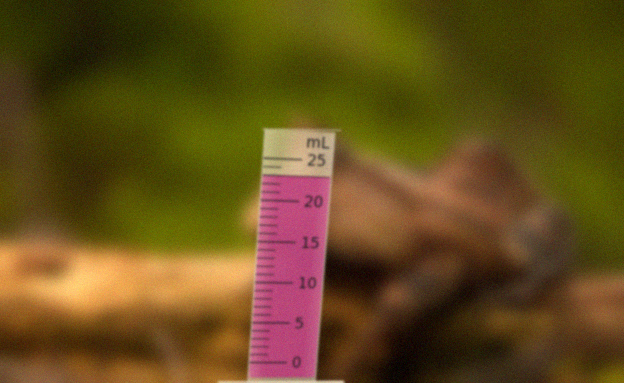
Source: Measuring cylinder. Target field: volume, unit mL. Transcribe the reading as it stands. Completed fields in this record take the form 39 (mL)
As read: 23 (mL)
